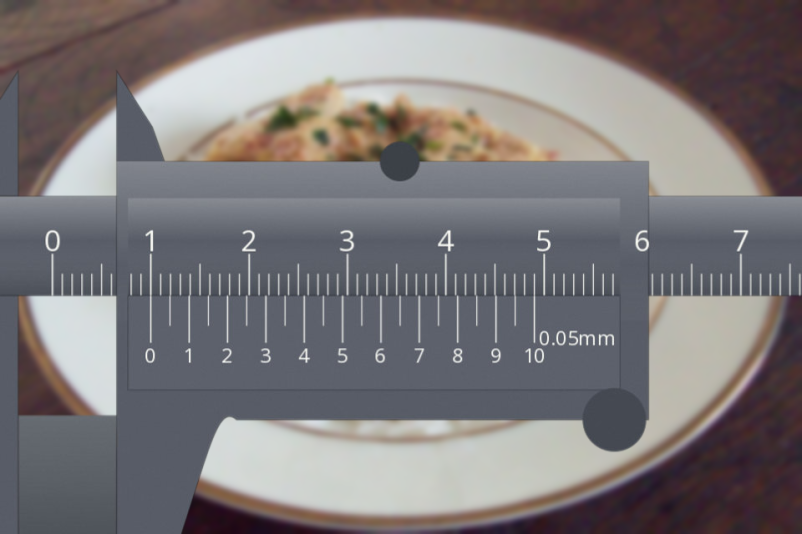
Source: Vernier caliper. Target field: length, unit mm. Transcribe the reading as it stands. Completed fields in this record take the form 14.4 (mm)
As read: 10.0 (mm)
